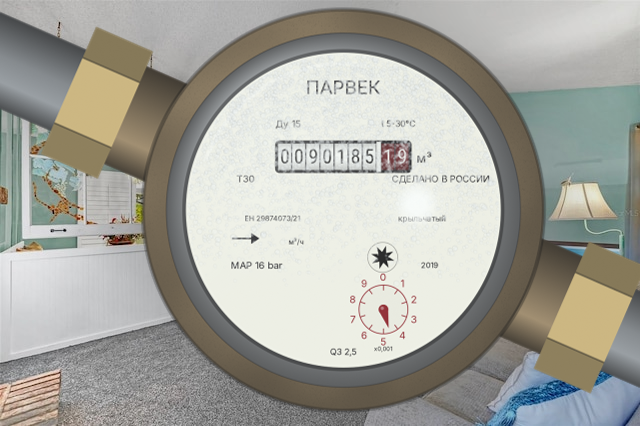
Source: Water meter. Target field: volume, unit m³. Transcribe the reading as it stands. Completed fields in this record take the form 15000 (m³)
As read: 90185.194 (m³)
